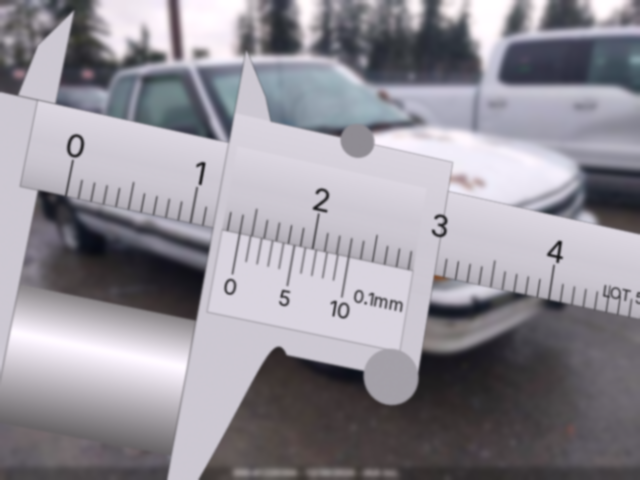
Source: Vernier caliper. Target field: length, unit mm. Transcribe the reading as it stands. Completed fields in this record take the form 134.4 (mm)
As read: 14.0 (mm)
